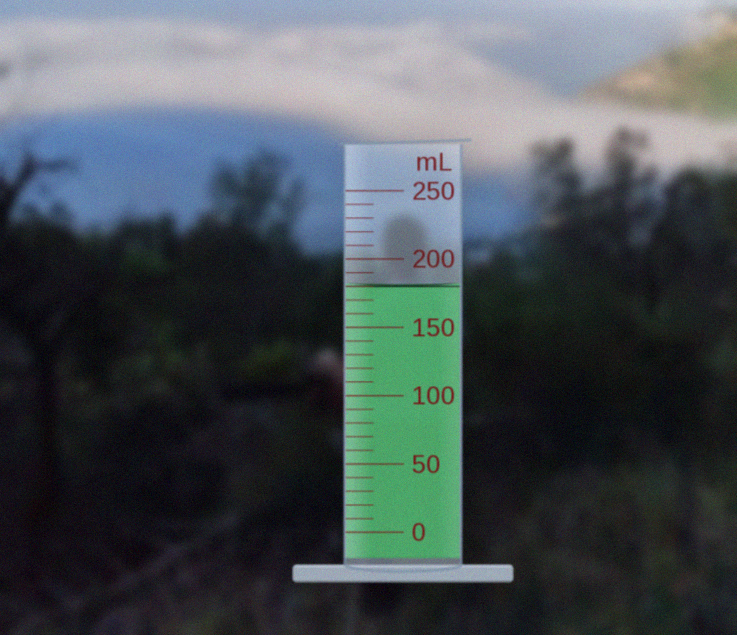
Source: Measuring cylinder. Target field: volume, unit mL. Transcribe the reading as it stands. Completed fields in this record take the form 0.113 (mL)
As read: 180 (mL)
